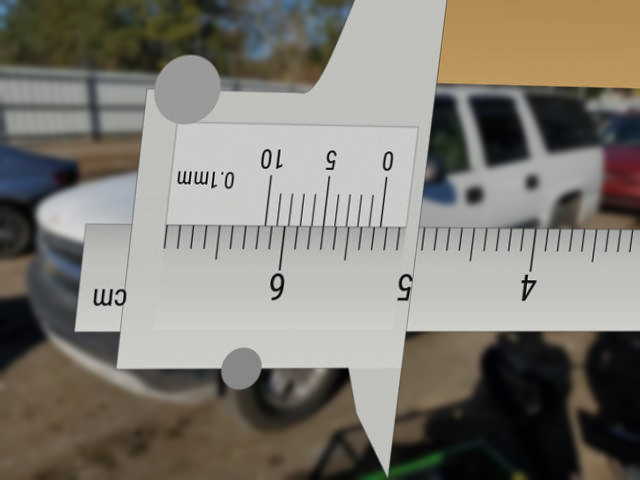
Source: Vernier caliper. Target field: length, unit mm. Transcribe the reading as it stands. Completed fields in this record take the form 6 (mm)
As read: 52.5 (mm)
